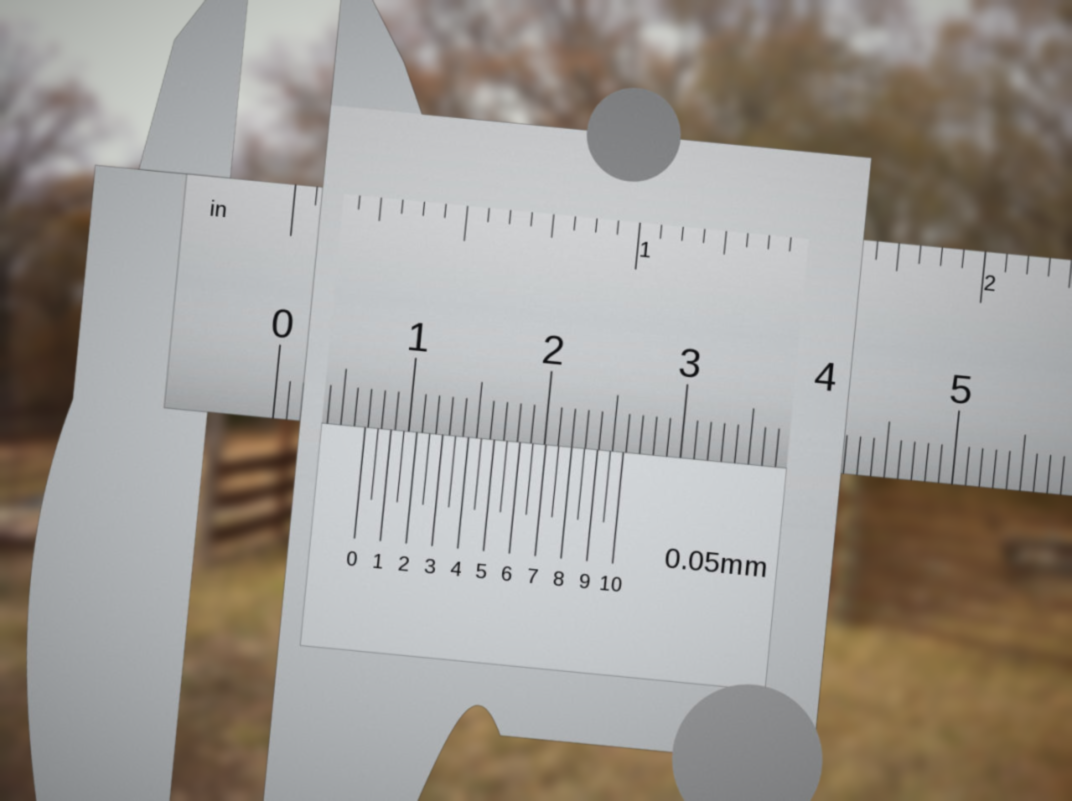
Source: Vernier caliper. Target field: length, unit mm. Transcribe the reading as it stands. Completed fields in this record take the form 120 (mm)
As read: 6.8 (mm)
